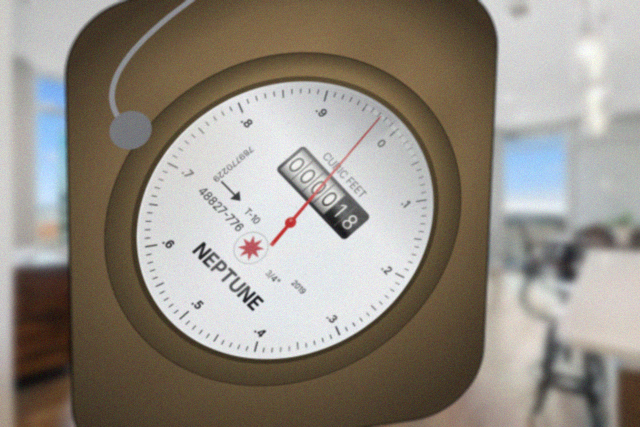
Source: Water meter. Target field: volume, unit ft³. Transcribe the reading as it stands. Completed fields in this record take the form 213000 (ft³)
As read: 17.97 (ft³)
